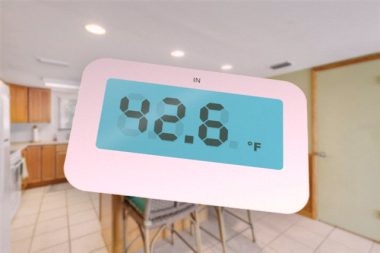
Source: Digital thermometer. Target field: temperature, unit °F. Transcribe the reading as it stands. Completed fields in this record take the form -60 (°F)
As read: 42.6 (°F)
